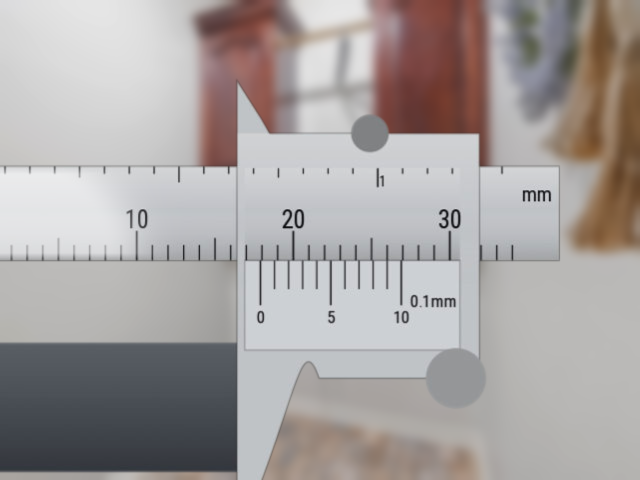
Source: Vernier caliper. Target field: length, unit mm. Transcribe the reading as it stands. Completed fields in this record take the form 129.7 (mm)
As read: 17.9 (mm)
